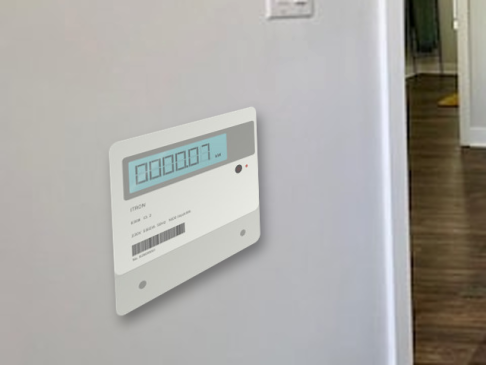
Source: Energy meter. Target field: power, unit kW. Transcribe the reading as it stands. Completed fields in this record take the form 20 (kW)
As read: 0.07 (kW)
